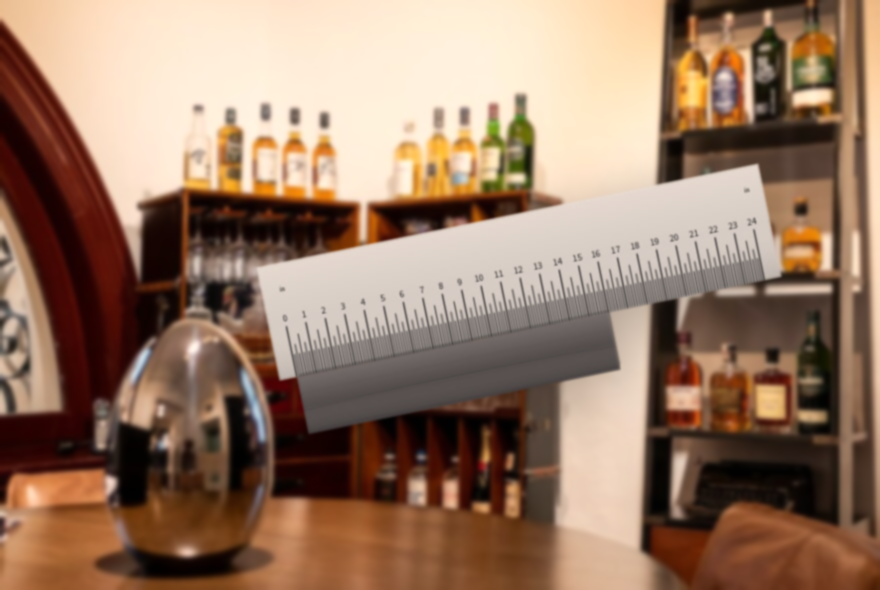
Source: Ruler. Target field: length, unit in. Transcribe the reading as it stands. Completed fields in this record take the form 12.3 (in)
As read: 16 (in)
